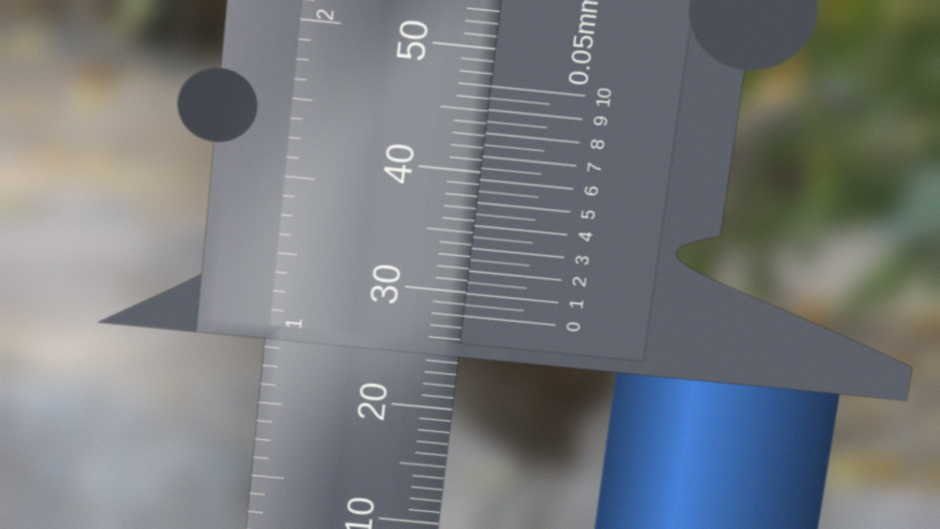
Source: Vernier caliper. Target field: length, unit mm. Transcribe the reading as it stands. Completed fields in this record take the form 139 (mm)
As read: 28.0 (mm)
